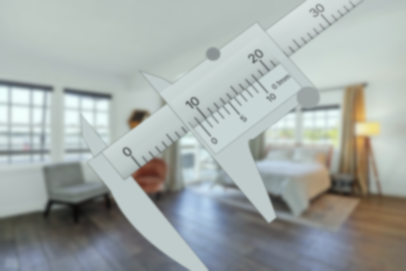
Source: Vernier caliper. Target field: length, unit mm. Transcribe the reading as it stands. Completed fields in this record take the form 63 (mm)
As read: 9.0 (mm)
